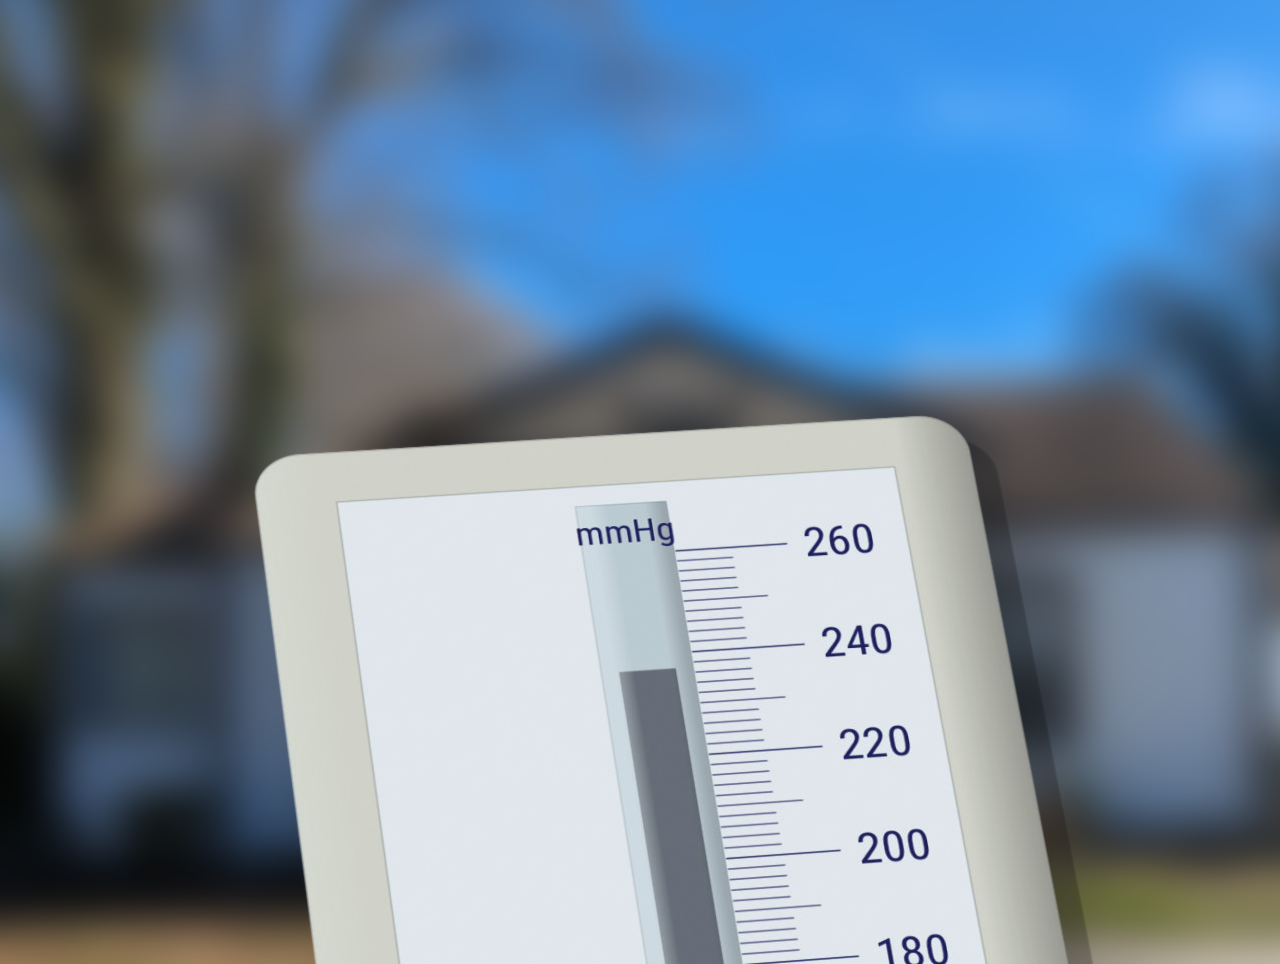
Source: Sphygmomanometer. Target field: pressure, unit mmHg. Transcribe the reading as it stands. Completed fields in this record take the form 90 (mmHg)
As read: 237 (mmHg)
